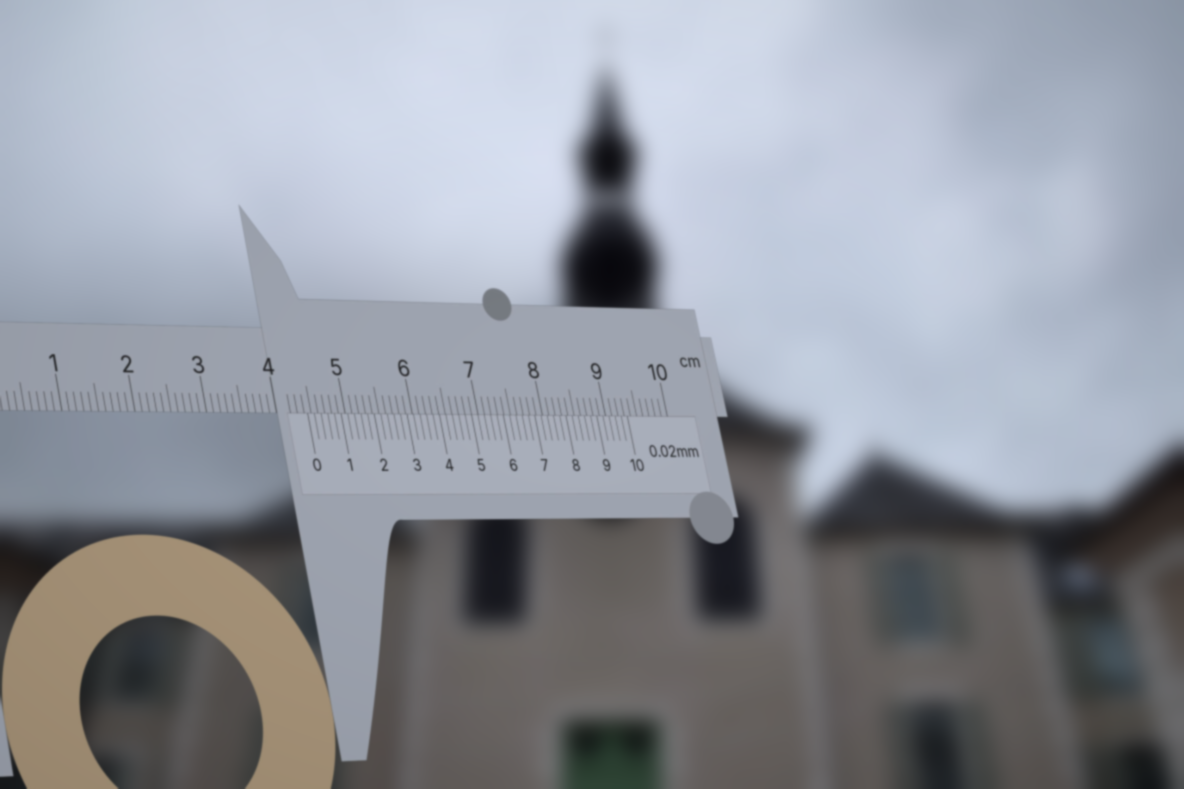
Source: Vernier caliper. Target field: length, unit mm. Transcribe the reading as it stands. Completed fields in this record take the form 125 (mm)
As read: 44.5 (mm)
